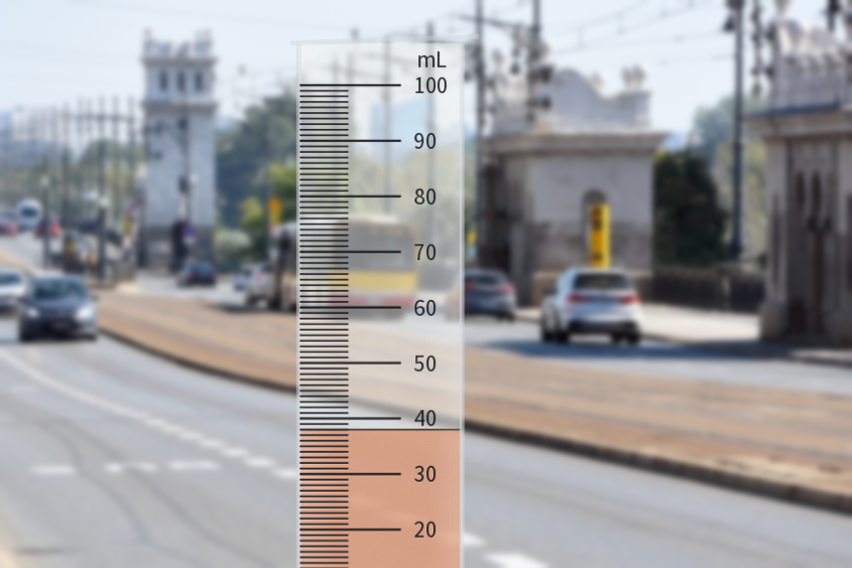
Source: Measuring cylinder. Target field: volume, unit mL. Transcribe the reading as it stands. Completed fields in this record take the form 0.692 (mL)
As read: 38 (mL)
